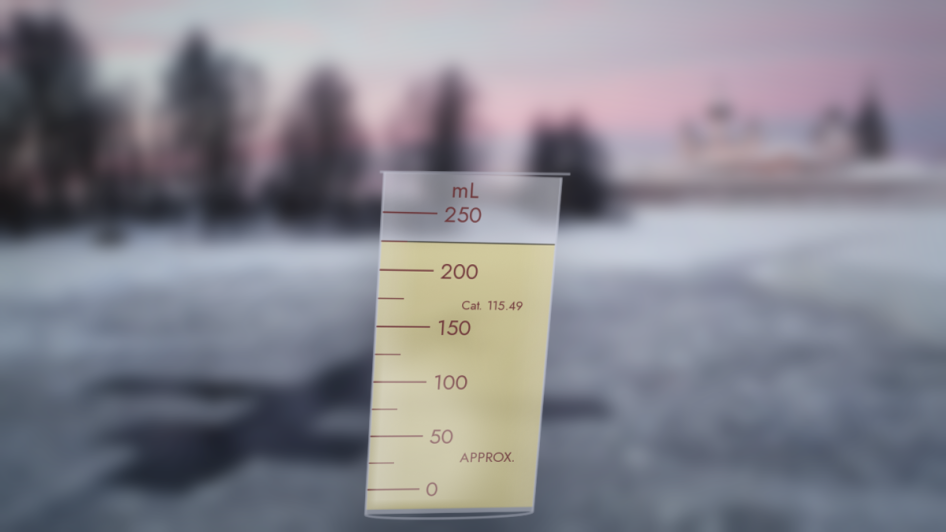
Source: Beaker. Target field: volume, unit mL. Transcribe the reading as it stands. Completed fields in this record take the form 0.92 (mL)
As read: 225 (mL)
